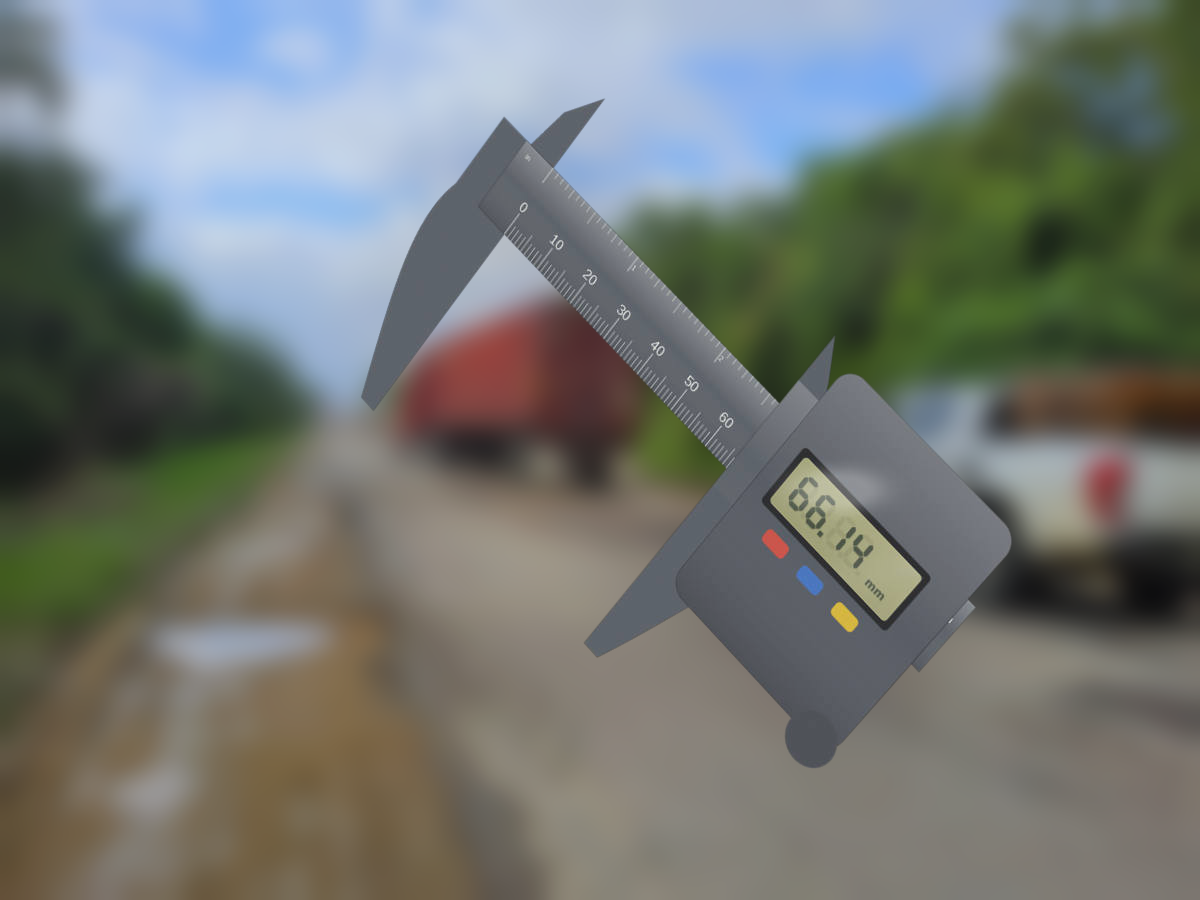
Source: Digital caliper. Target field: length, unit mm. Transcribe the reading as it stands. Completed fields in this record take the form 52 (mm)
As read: 66.14 (mm)
